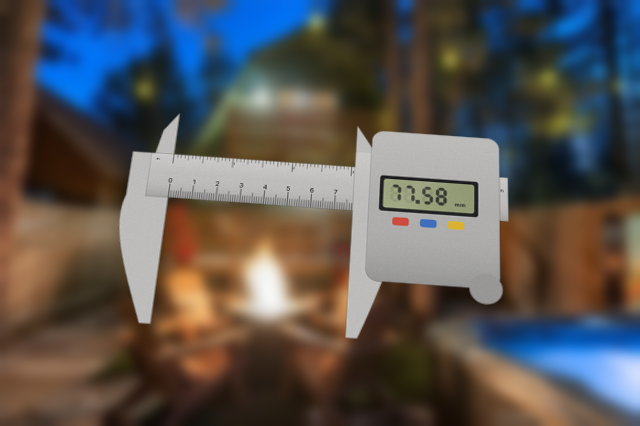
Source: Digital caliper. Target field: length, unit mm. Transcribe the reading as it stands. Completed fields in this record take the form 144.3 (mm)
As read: 77.58 (mm)
